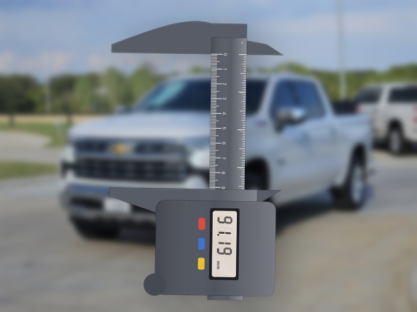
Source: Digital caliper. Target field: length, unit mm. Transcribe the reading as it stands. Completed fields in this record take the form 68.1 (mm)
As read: 91.19 (mm)
